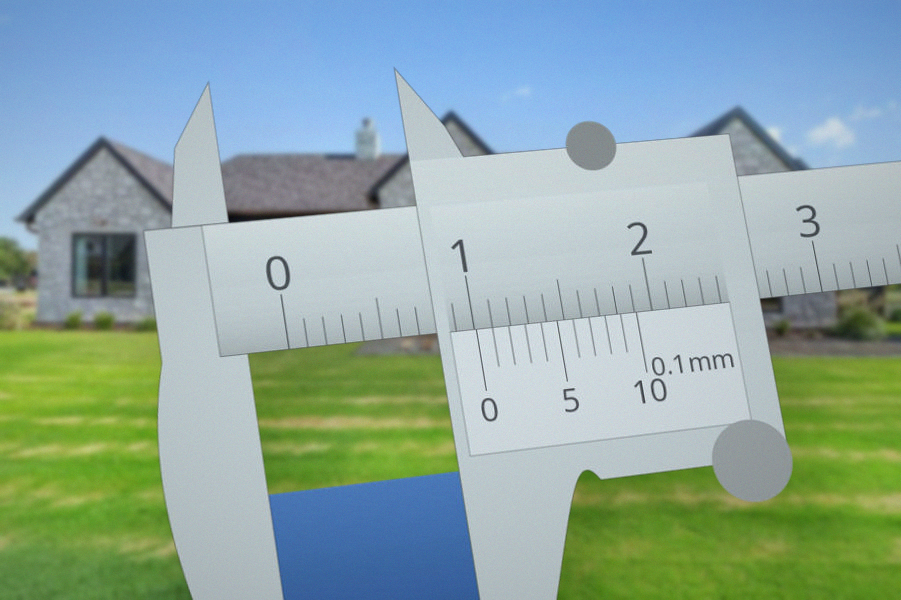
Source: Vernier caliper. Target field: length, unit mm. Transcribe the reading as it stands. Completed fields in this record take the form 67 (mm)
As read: 10.1 (mm)
